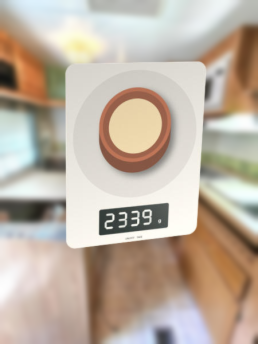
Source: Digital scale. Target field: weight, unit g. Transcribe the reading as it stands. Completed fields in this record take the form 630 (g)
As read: 2339 (g)
